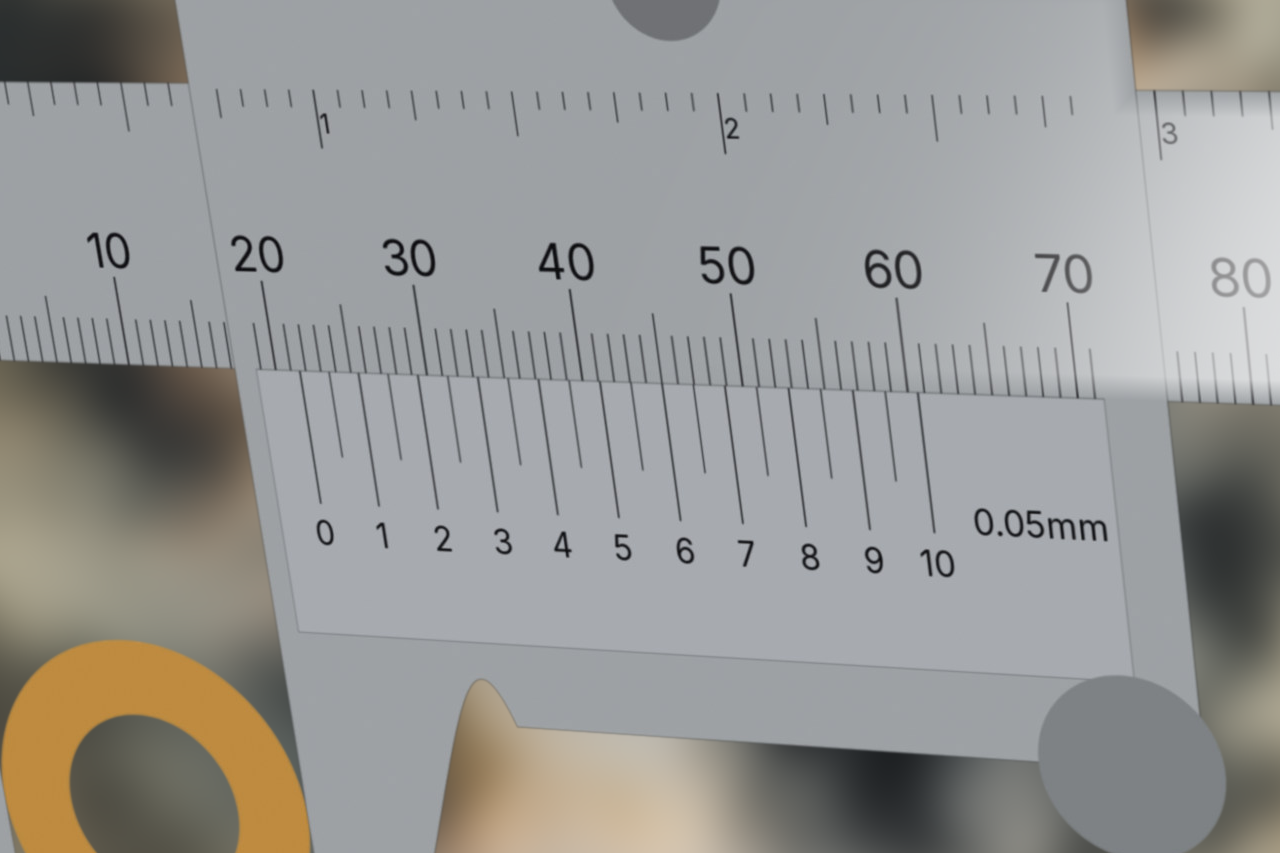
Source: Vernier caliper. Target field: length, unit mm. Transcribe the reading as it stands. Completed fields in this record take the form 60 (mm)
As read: 21.6 (mm)
